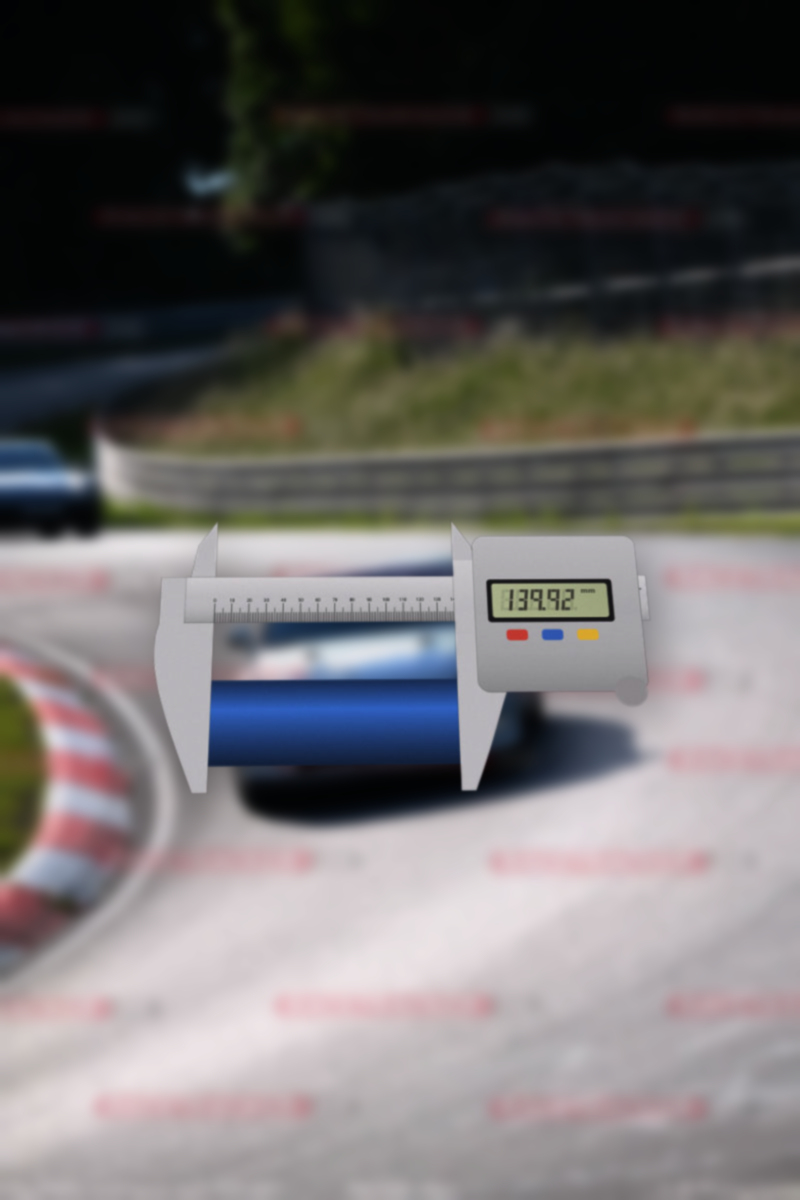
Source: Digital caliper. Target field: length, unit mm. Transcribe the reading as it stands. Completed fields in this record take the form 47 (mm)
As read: 139.92 (mm)
